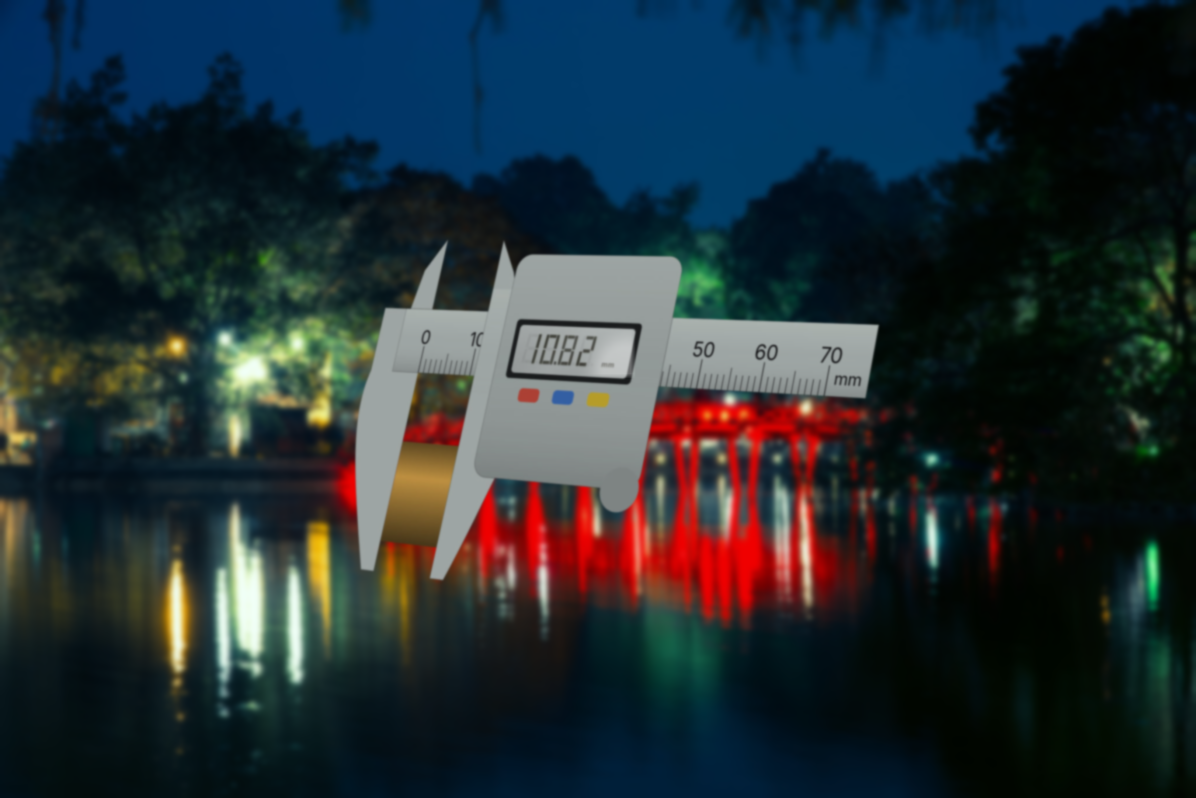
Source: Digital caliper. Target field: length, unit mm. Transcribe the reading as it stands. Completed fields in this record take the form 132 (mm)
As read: 10.82 (mm)
